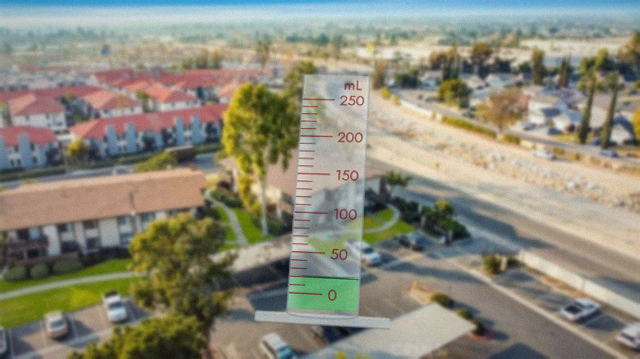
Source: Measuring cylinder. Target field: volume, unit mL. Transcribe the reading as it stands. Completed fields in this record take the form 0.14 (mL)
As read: 20 (mL)
